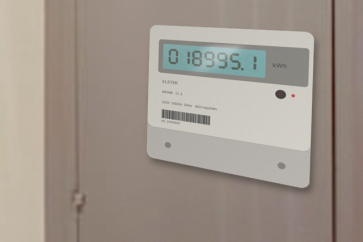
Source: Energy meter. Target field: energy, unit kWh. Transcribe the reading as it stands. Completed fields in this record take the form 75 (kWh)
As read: 18995.1 (kWh)
